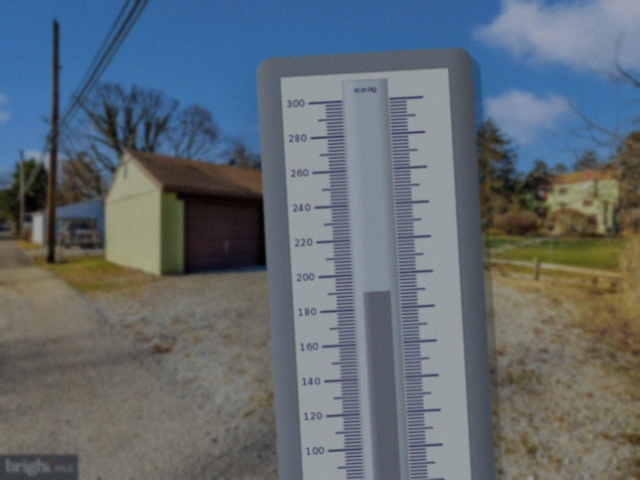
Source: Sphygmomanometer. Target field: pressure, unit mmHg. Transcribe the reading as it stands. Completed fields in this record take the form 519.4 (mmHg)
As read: 190 (mmHg)
